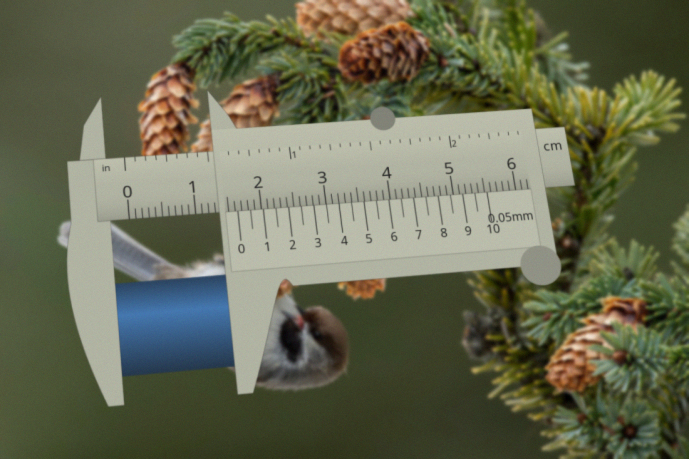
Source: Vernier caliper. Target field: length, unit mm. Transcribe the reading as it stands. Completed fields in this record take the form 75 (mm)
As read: 16.4 (mm)
